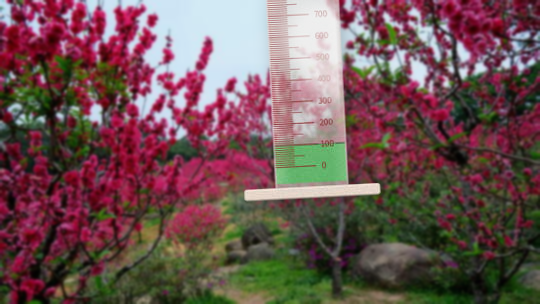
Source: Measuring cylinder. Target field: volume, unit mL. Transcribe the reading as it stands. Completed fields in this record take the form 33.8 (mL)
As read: 100 (mL)
